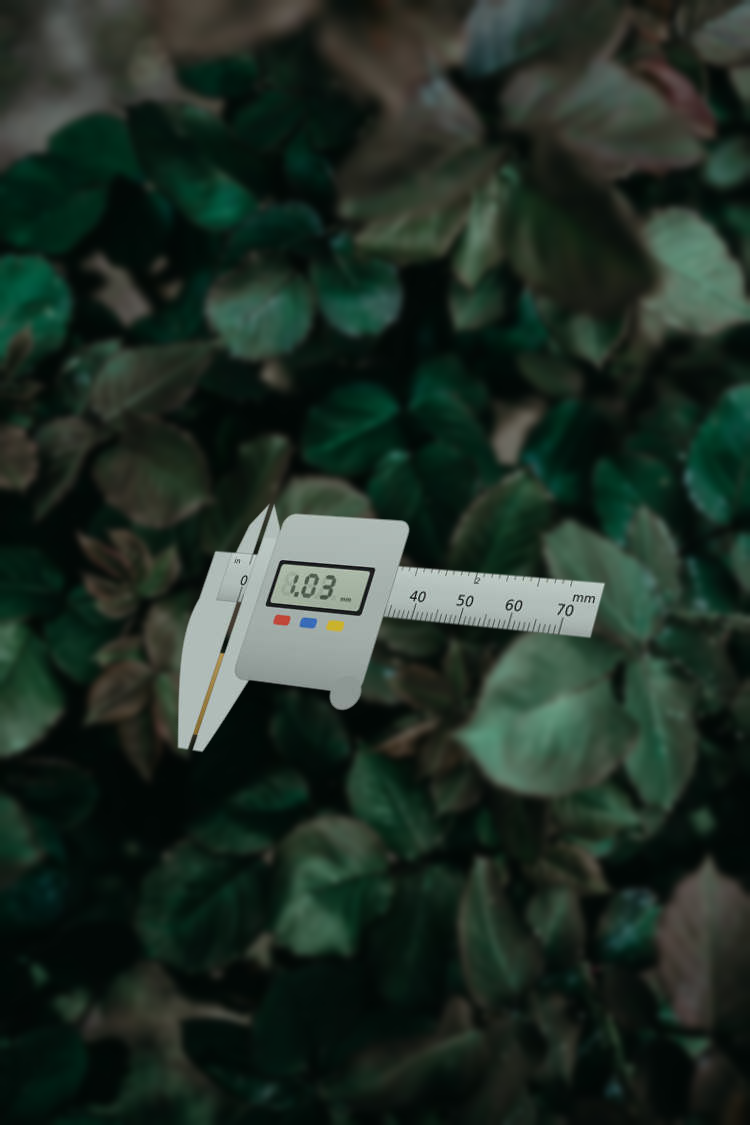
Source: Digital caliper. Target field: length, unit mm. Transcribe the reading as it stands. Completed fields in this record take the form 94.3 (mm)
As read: 1.03 (mm)
